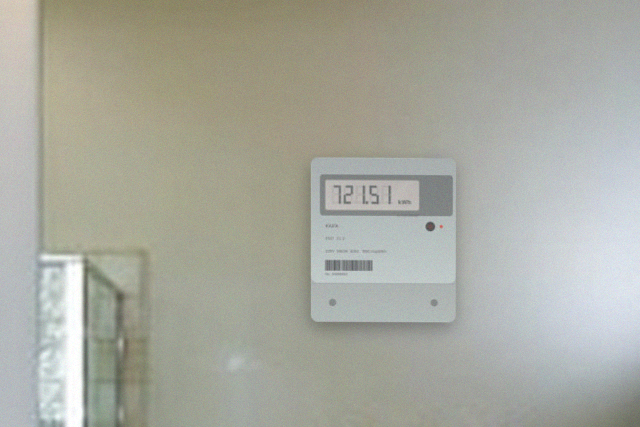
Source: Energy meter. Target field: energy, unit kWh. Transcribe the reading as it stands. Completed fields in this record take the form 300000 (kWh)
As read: 721.51 (kWh)
